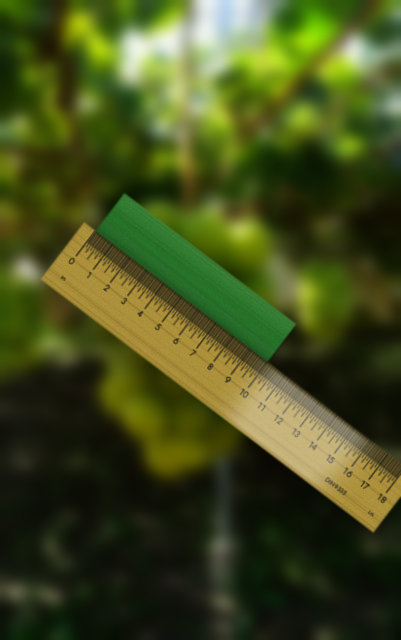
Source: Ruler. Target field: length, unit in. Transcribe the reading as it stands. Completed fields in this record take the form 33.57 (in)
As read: 10 (in)
